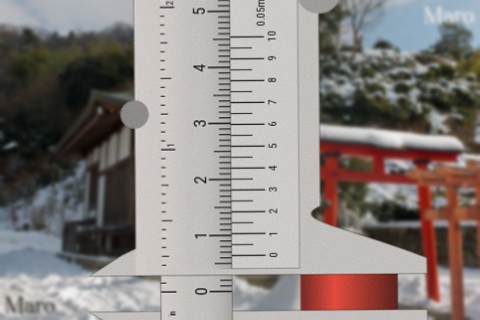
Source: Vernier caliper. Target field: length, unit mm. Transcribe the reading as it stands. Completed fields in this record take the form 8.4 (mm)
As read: 6.4 (mm)
